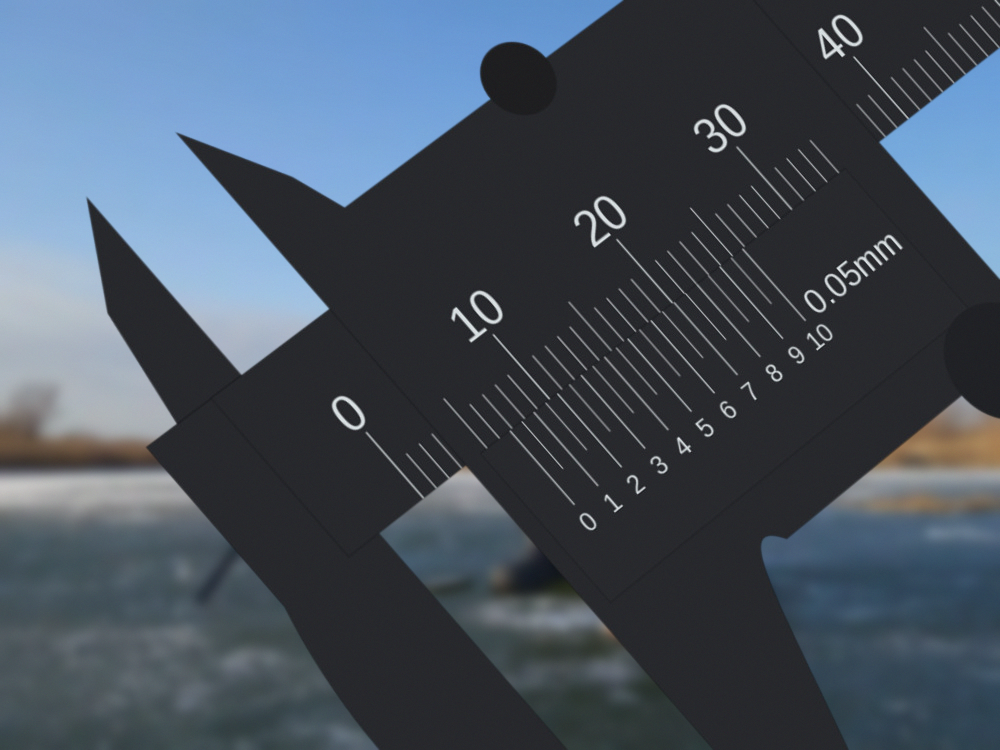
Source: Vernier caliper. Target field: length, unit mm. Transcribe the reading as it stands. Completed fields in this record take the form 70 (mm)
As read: 6.8 (mm)
